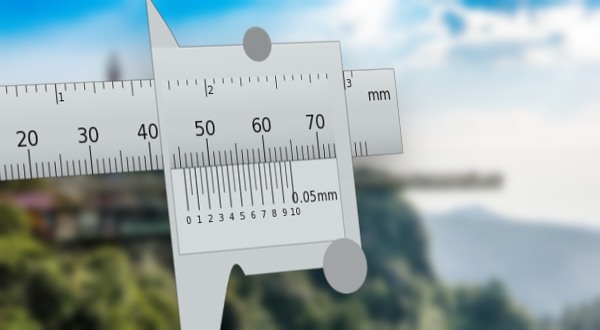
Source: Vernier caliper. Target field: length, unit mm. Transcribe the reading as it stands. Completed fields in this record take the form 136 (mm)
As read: 45.5 (mm)
